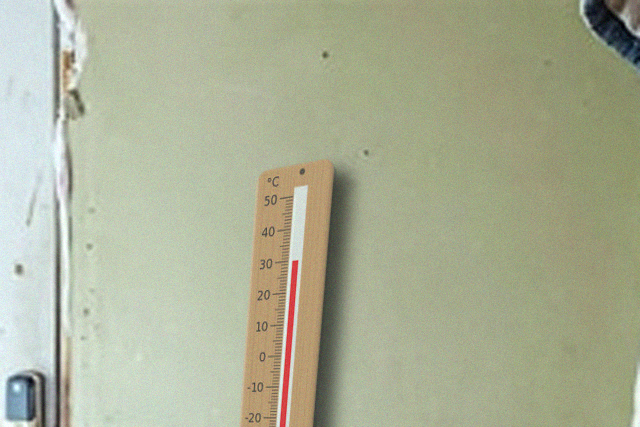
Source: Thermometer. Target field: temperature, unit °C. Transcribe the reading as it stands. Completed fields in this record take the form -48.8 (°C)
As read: 30 (°C)
